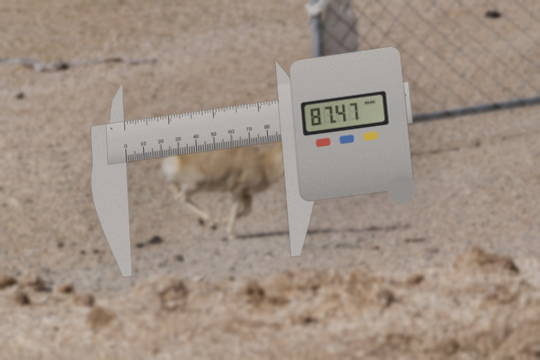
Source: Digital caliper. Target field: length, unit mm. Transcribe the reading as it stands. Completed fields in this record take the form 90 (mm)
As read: 87.47 (mm)
